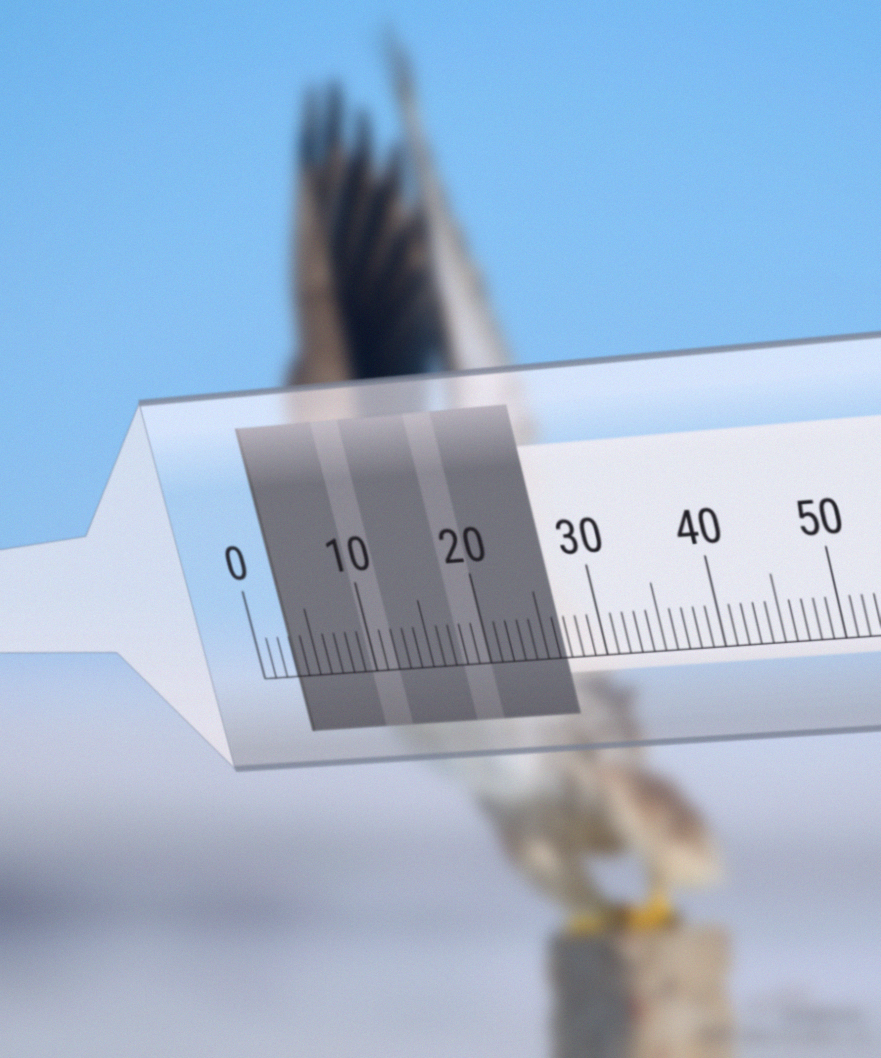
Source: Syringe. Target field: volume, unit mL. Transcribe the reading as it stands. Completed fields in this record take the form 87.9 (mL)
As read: 3 (mL)
